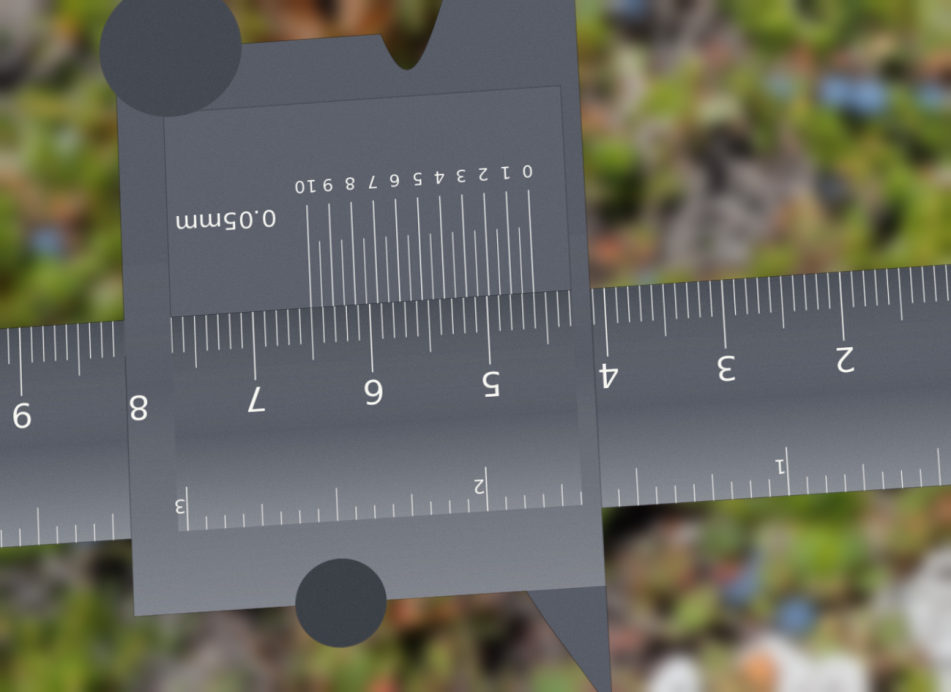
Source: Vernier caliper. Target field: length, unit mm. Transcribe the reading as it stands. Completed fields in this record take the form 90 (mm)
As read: 46.0 (mm)
